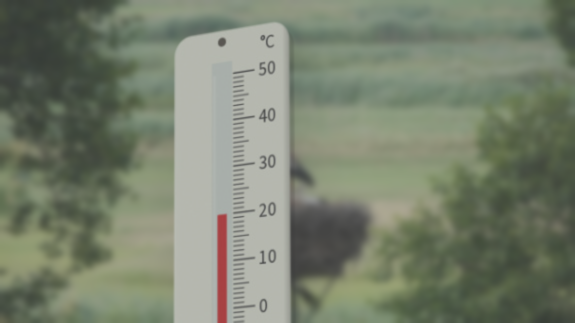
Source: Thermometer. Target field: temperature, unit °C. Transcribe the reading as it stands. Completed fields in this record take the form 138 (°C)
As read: 20 (°C)
